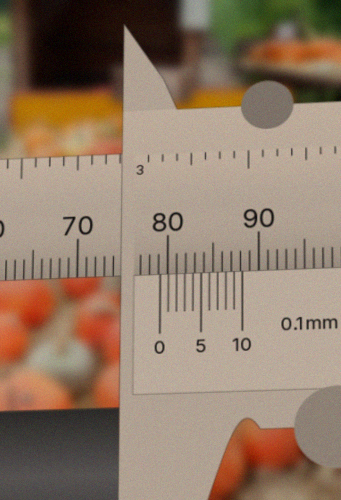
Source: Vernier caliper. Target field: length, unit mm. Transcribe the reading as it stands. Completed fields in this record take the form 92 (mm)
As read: 79.2 (mm)
